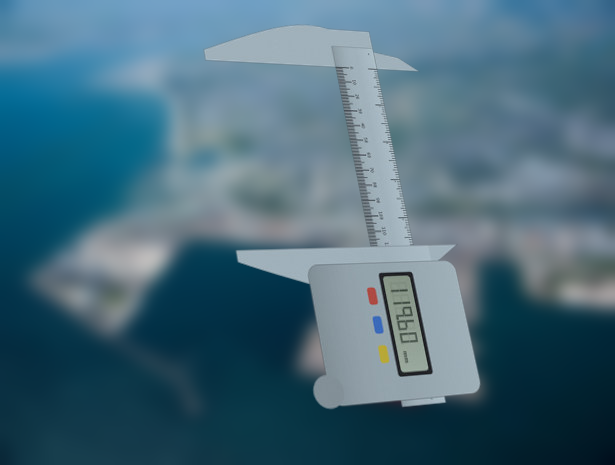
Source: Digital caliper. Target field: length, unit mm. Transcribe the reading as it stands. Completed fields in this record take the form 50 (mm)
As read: 119.60 (mm)
